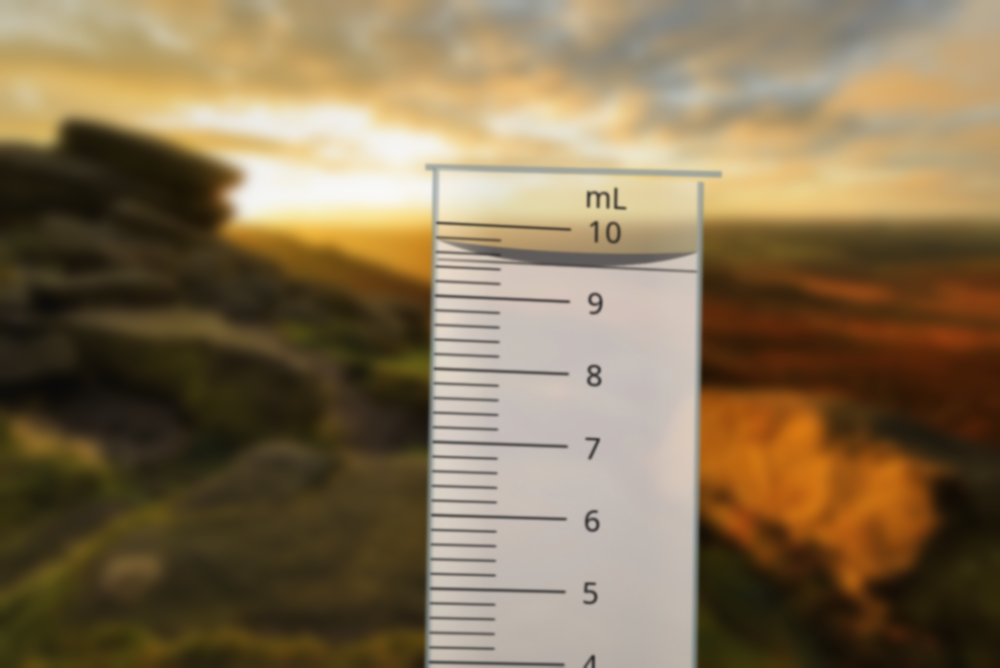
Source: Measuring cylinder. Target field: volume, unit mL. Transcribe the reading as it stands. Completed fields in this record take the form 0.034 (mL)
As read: 9.5 (mL)
